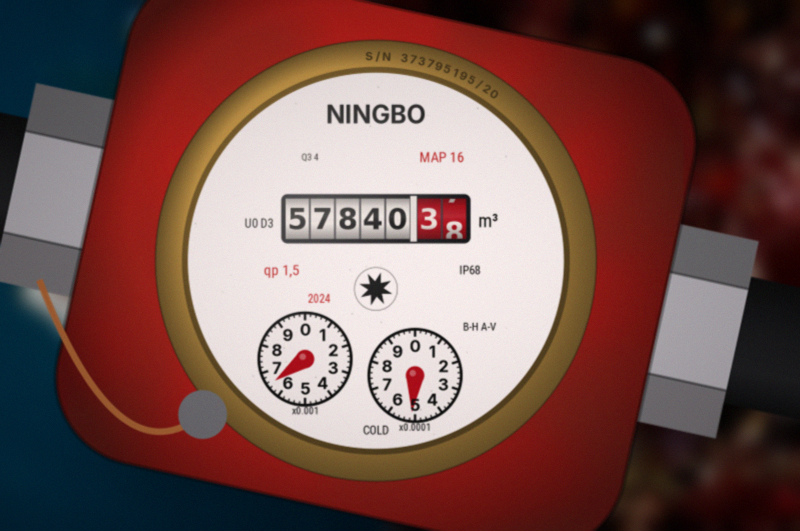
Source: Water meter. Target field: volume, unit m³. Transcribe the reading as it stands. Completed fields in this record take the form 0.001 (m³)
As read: 57840.3765 (m³)
